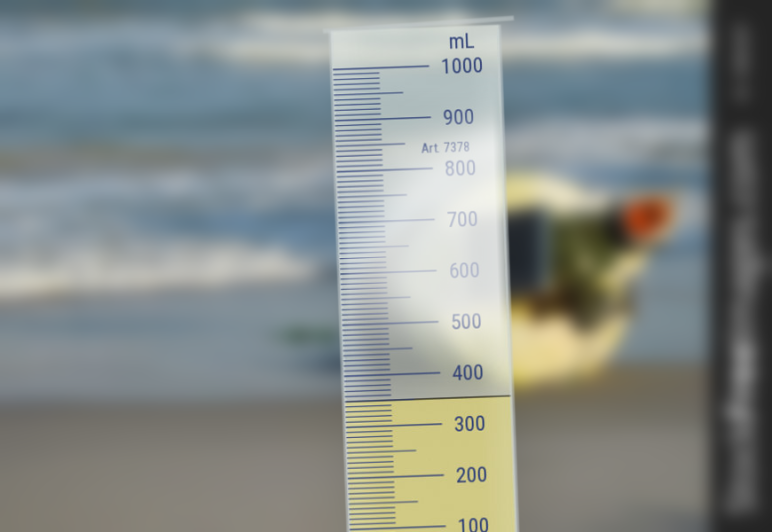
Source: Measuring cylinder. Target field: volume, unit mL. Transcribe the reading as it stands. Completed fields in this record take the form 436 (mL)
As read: 350 (mL)
